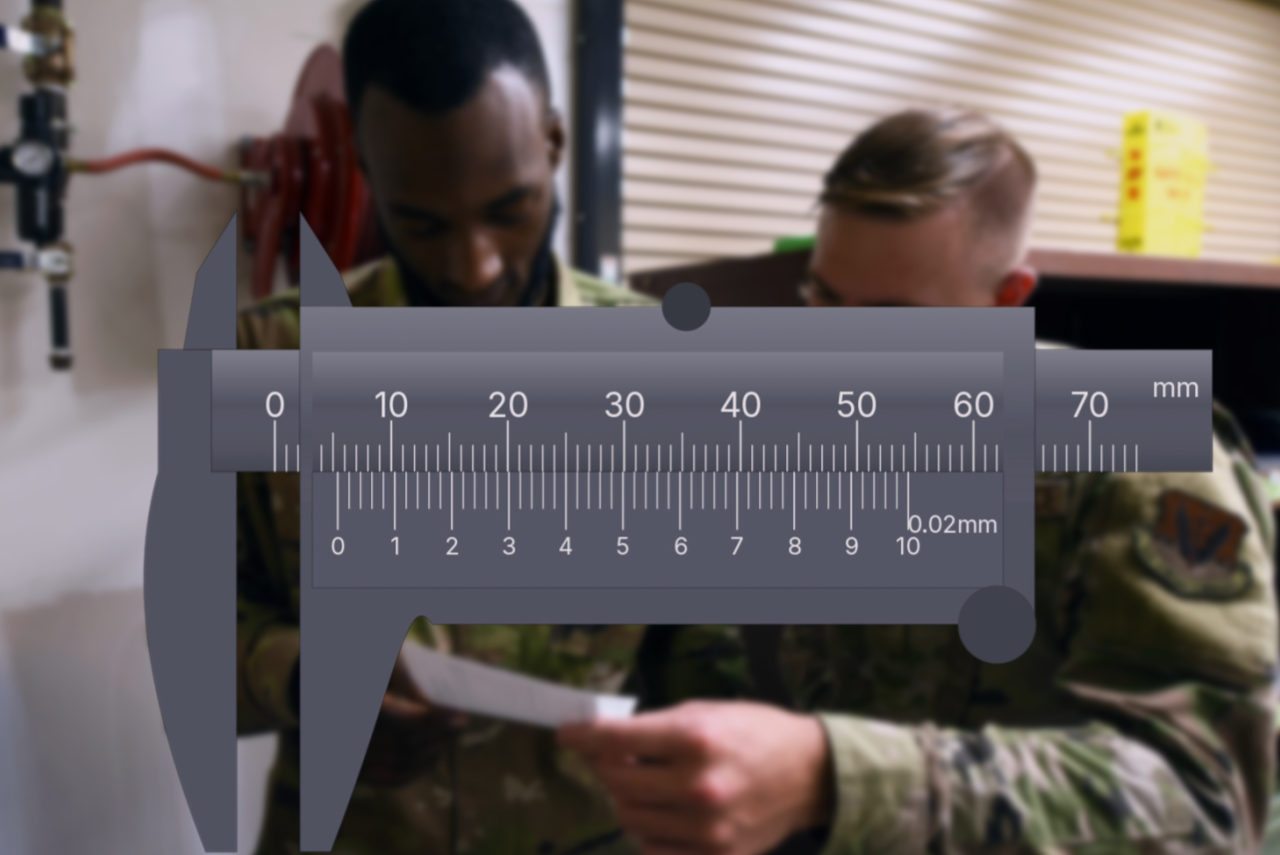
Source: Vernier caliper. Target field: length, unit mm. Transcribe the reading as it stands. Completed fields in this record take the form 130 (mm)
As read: 5.4 (mm)
